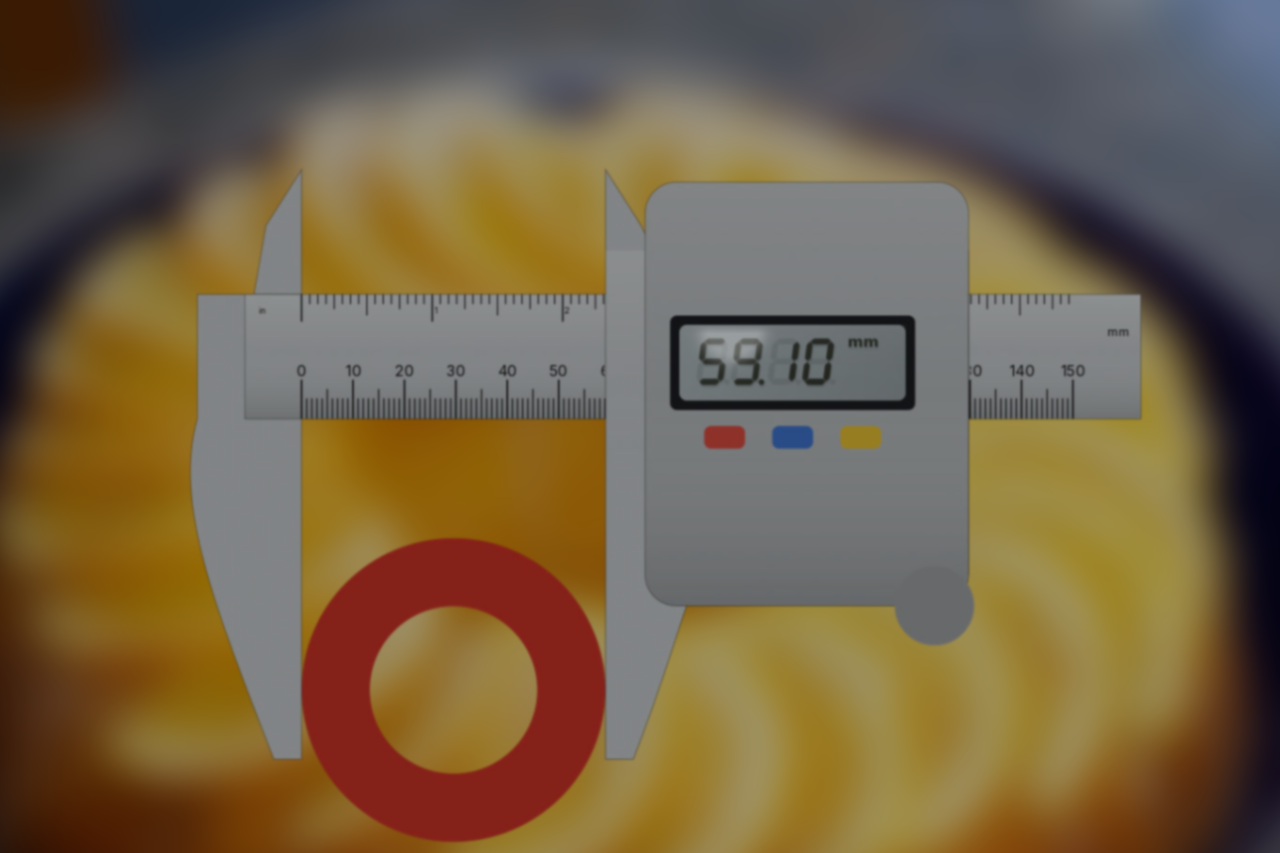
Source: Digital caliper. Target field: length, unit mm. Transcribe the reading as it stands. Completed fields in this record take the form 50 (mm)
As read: 59.10 (mm)
